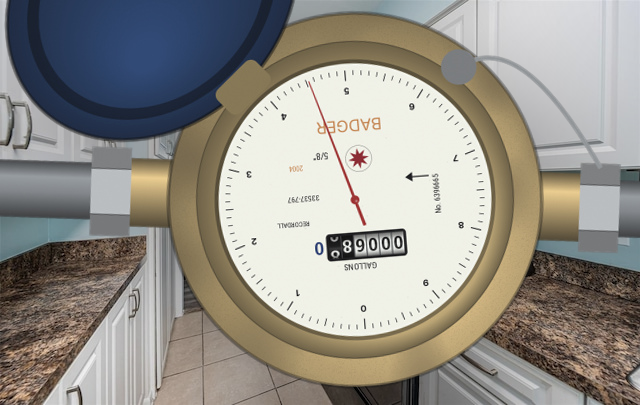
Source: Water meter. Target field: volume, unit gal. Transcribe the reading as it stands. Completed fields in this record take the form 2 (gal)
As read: 6884.5 (gal)
